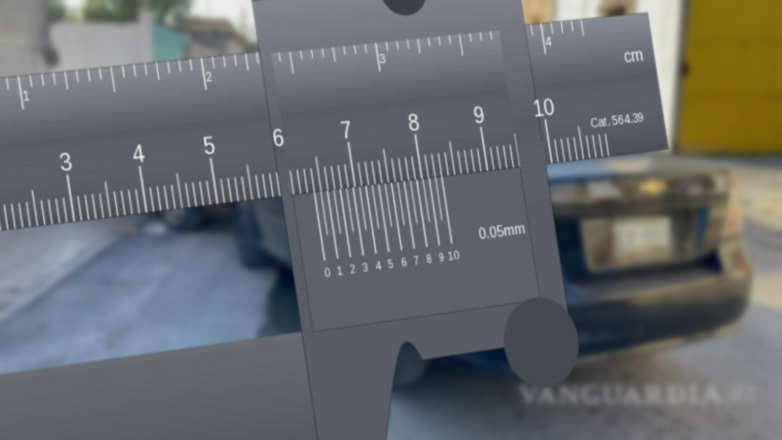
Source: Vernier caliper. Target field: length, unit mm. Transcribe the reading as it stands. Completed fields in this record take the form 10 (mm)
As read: 64.0 (mm)
